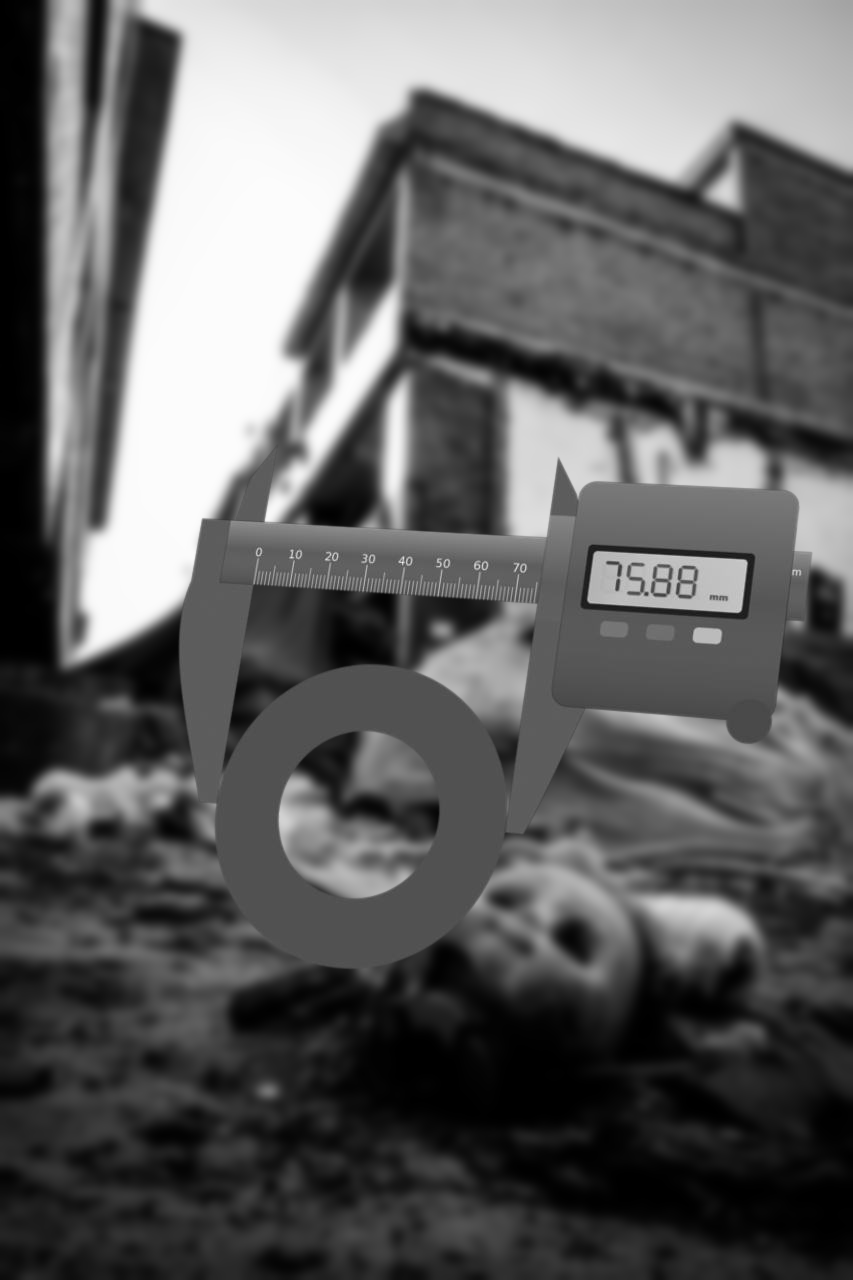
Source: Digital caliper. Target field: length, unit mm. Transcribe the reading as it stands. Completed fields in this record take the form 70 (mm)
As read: 75.88 (mm)
